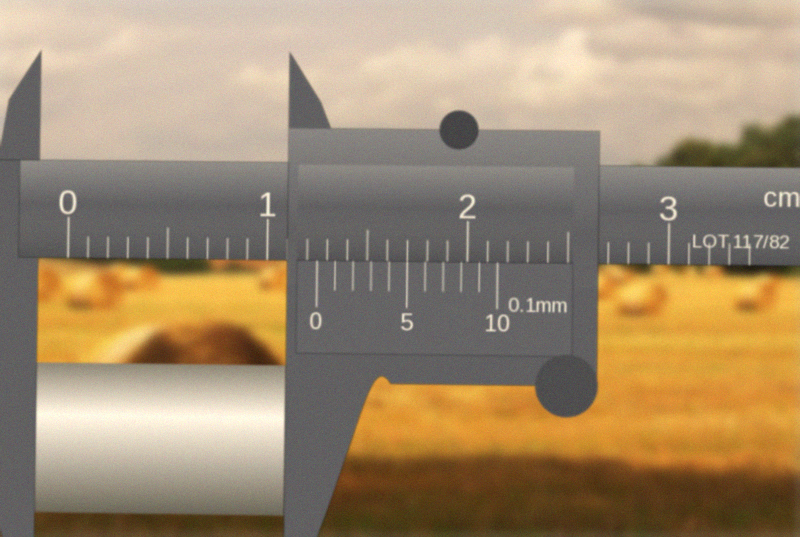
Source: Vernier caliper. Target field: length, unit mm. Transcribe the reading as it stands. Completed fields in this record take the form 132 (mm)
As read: 12.5 (mm)
